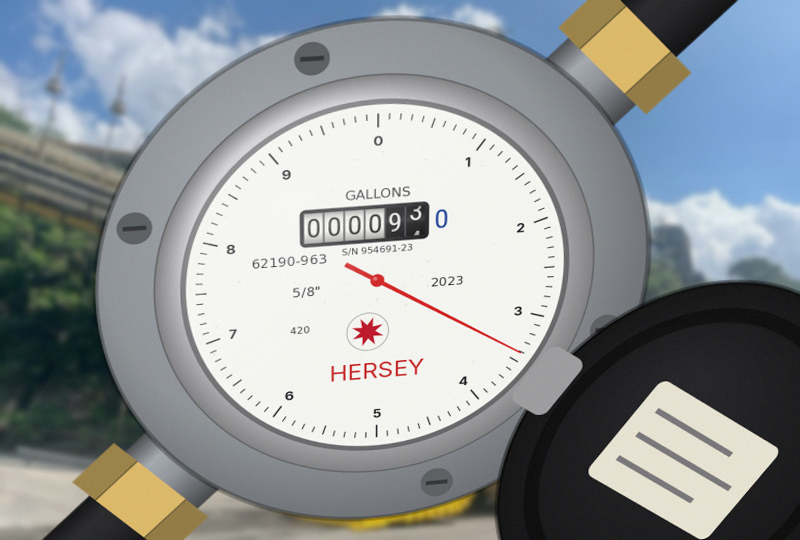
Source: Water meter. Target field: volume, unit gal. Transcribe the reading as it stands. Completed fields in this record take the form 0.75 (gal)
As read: 933.4 (gal)
